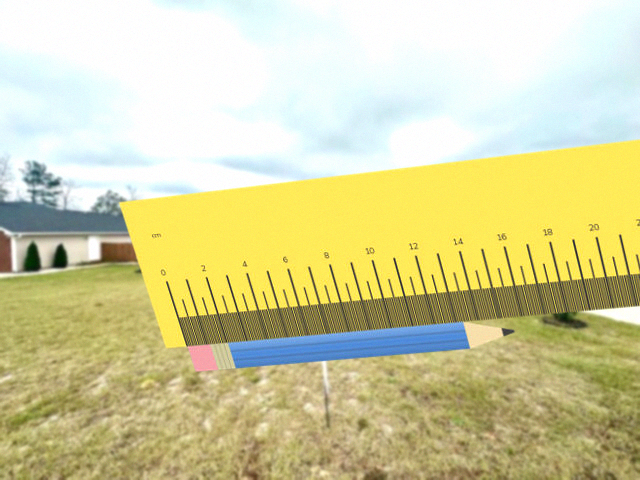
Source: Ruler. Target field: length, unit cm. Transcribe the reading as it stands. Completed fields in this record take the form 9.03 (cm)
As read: 15.5 (cm)
